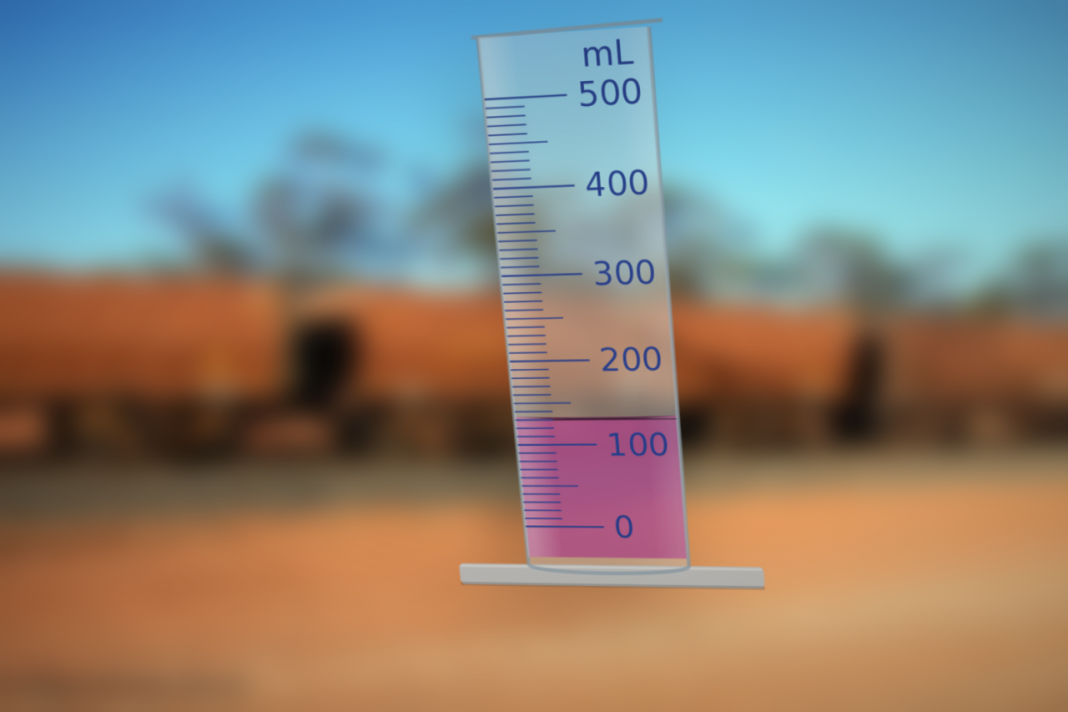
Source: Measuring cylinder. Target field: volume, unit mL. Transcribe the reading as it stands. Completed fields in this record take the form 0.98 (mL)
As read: 130 (mL)
